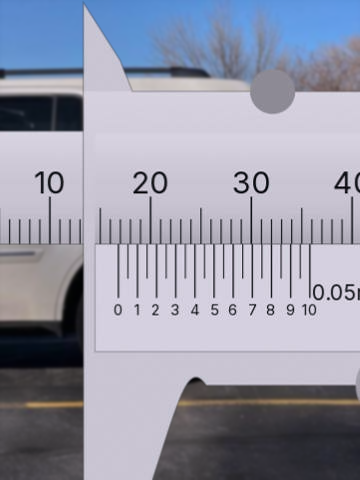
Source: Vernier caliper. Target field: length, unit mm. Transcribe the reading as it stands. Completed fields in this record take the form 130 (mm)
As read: 16.8 (mm)
